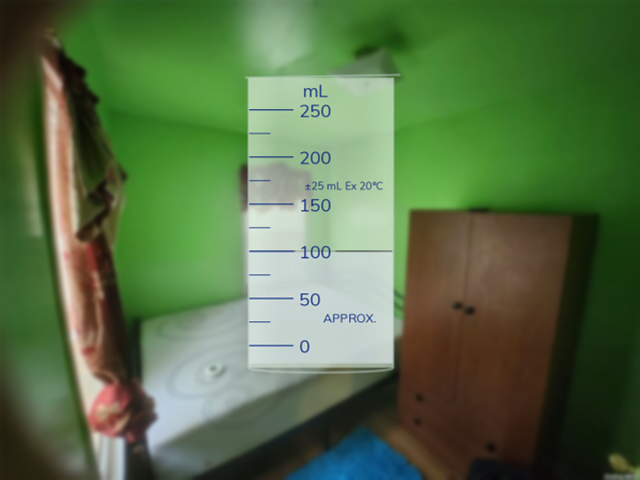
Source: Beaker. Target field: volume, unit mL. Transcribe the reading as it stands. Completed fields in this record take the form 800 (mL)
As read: 100 (mL)
